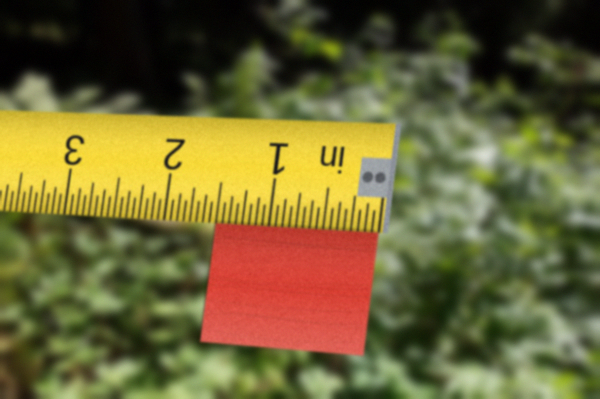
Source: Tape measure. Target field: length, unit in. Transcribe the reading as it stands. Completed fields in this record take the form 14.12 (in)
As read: 1.5 (in)
